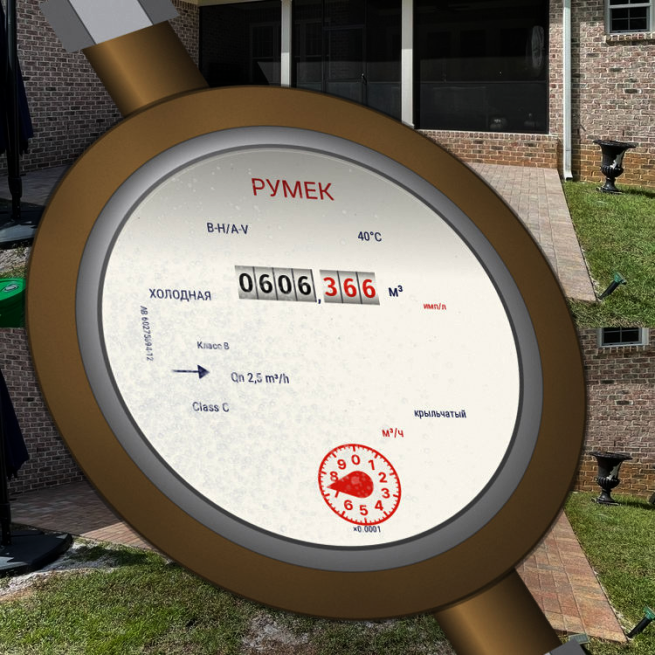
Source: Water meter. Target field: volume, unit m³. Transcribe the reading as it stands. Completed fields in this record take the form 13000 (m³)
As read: 606.3667 (m³)
